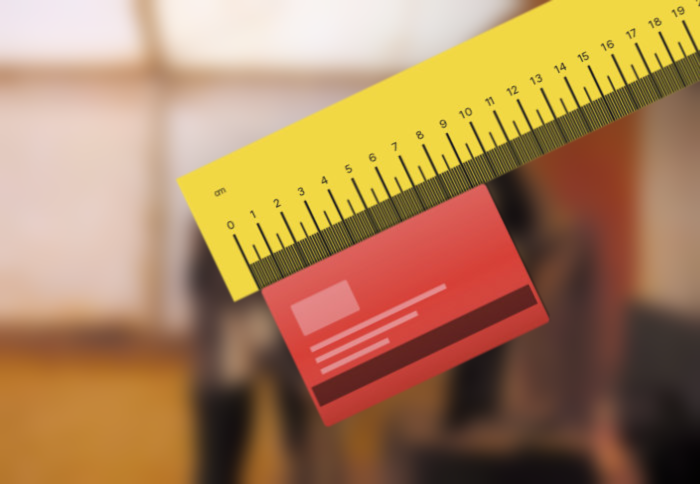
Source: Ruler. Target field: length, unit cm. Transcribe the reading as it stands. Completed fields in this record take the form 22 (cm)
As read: 9.5 (cm)
